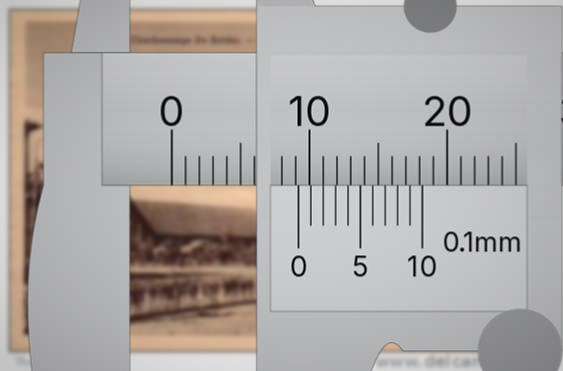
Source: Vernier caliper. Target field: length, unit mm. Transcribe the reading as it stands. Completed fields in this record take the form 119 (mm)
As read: 9.2 (mm)
